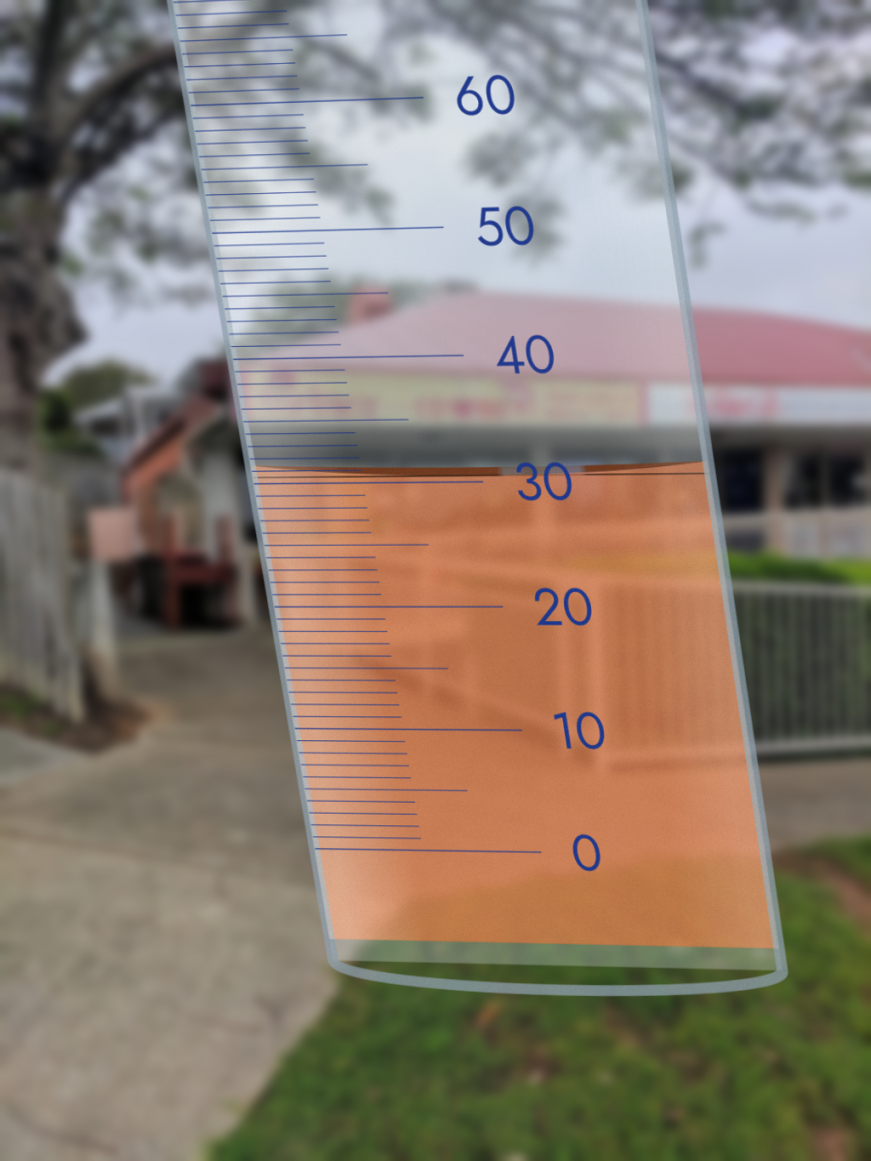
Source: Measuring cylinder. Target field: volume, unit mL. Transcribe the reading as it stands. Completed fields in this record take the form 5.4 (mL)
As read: 30.5 (mL)
